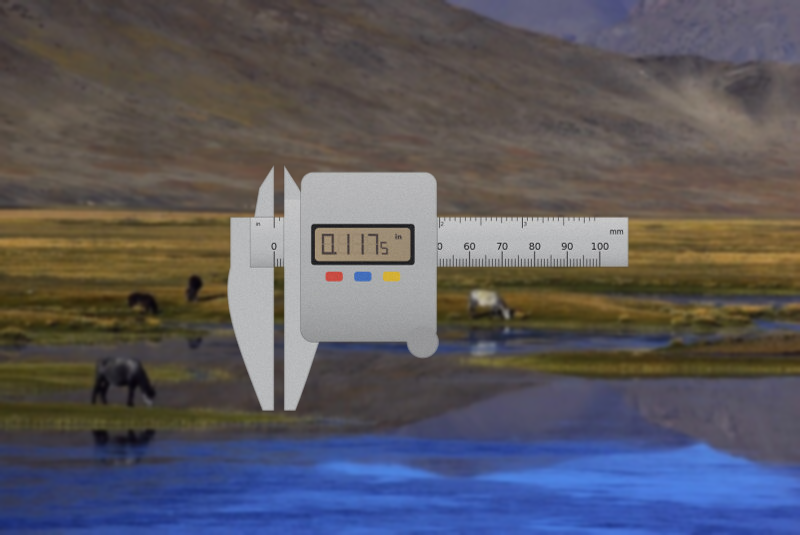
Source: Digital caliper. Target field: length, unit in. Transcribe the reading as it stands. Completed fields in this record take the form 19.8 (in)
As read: 0.1175 (in)
